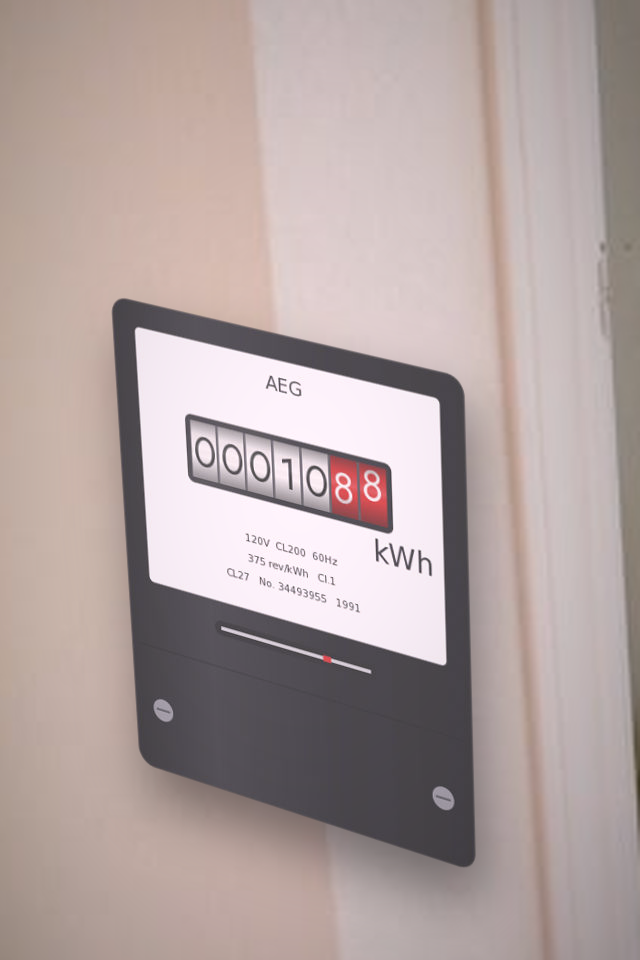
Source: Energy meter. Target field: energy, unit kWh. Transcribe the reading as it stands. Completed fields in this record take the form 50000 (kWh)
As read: 10.88 (kWh)
